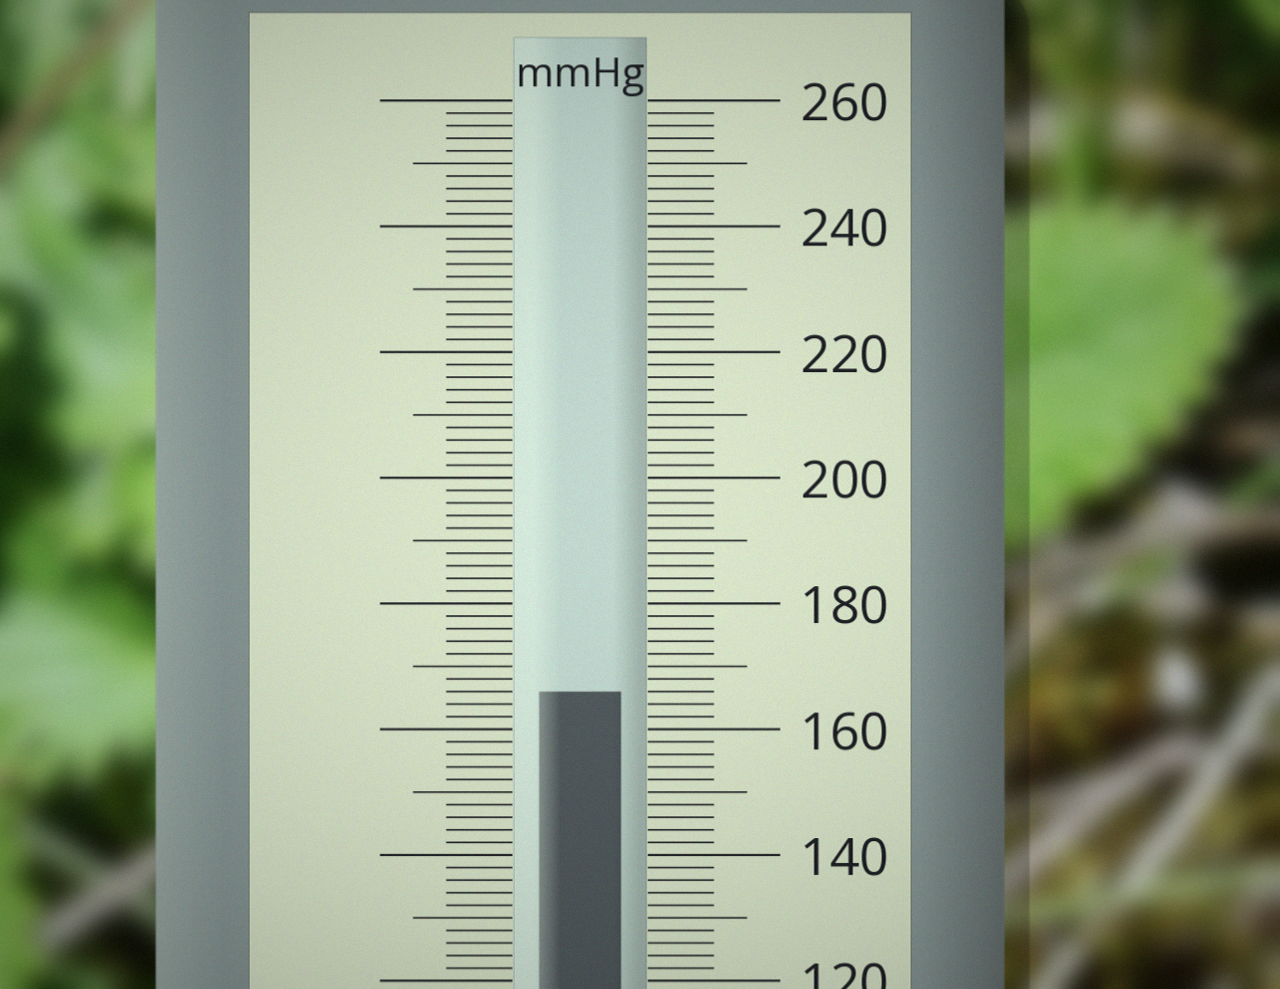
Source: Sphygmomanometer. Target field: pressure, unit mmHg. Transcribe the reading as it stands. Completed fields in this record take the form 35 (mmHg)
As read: 166 (mmHg)
